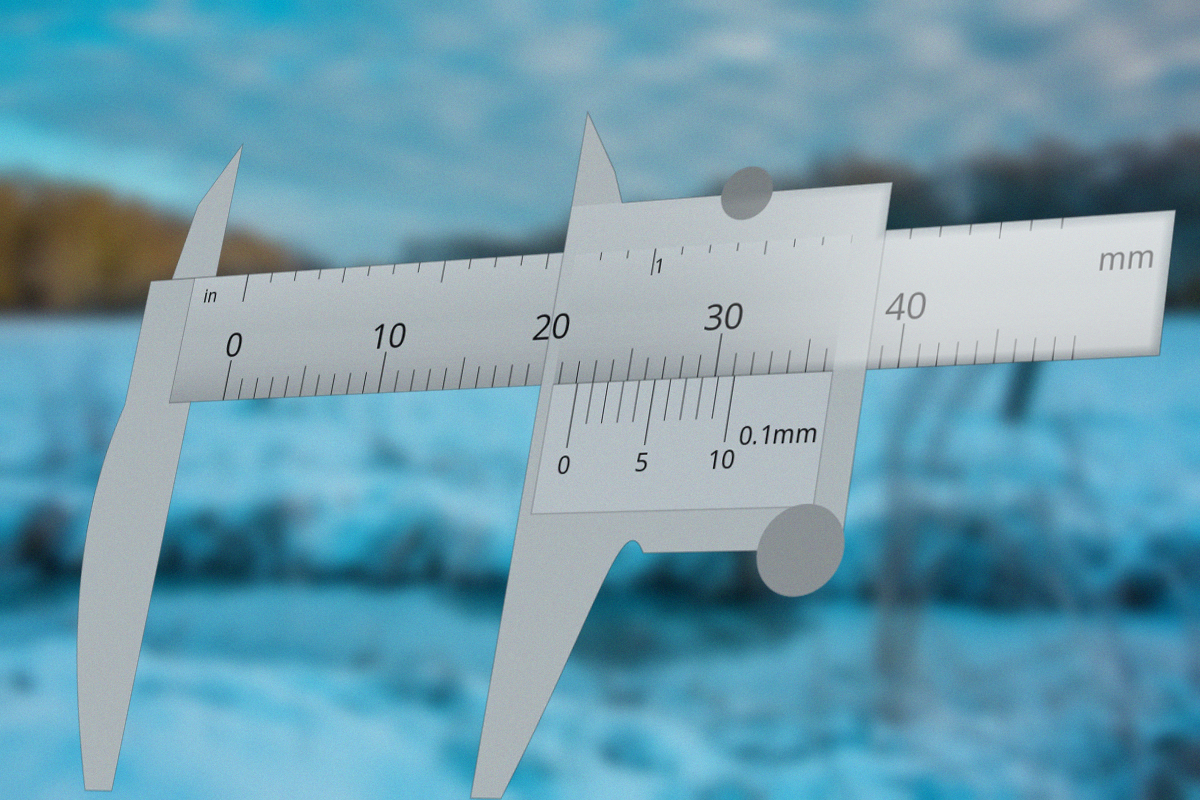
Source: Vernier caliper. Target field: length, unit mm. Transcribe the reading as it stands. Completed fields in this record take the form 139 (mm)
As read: 22.1 (mm)
